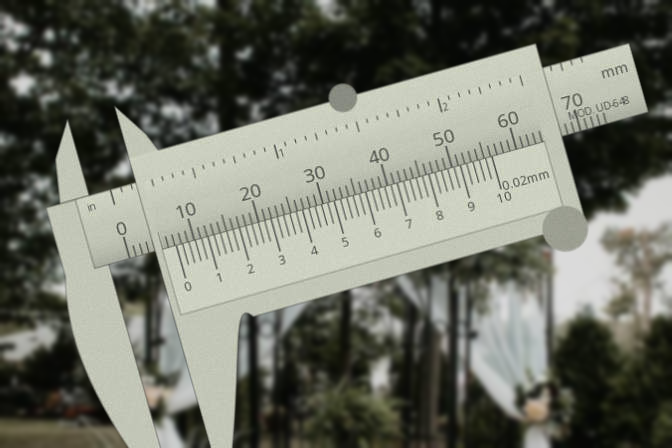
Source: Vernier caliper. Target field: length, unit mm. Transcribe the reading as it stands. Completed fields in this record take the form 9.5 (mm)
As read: 7.2 (mm)
